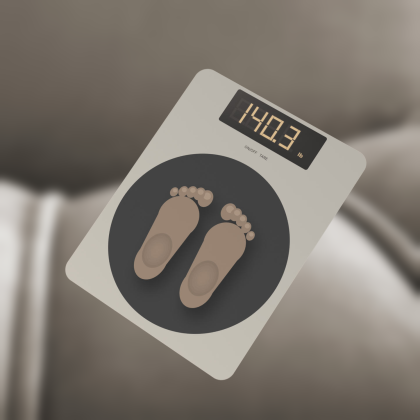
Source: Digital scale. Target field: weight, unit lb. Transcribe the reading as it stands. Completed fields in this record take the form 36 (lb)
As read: 140.3 (lb)
